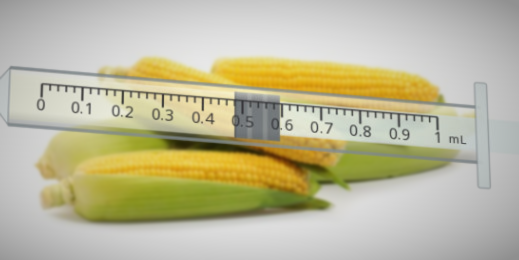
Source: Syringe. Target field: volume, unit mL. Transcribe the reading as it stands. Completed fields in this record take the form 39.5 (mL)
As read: 0.48 (mL)
